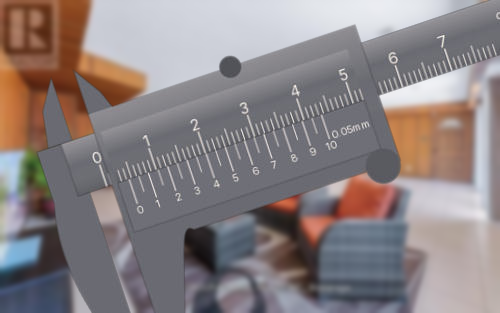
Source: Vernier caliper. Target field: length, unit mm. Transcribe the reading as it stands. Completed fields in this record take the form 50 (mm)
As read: 4.5 (mm)
